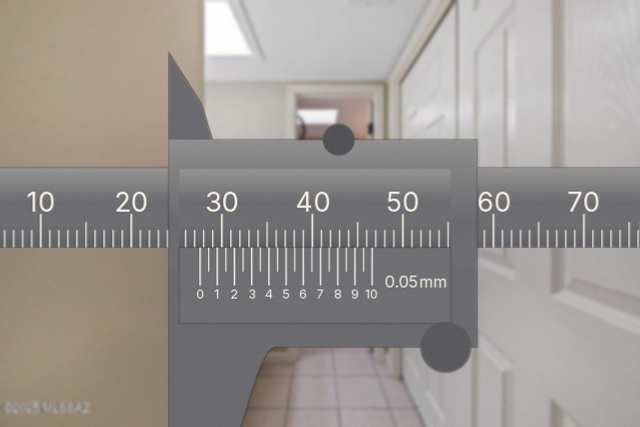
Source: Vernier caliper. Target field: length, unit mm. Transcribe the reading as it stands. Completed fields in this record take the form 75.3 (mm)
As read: 27.6 (mm)
